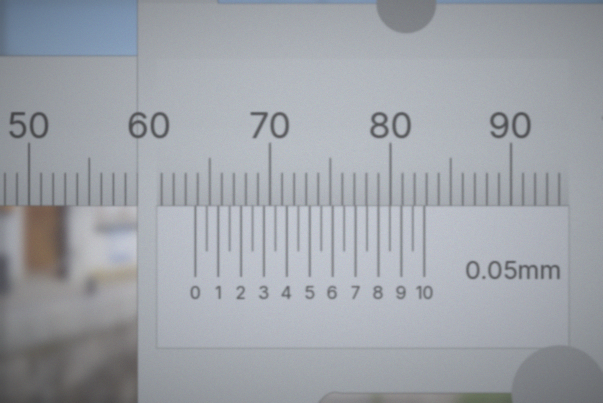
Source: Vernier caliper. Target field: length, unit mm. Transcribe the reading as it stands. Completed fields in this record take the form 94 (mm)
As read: 63.8 (mm)
